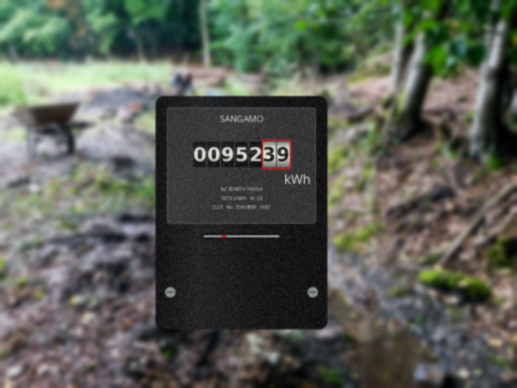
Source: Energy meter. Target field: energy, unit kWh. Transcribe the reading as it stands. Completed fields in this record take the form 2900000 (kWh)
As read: 952.39 (kWh)
